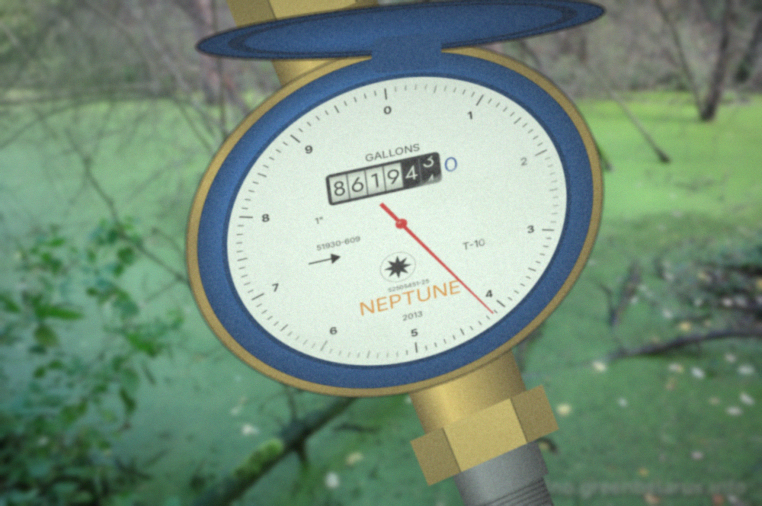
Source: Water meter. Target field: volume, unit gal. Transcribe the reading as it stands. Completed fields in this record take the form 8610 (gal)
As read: 8619434.1 (gal)
